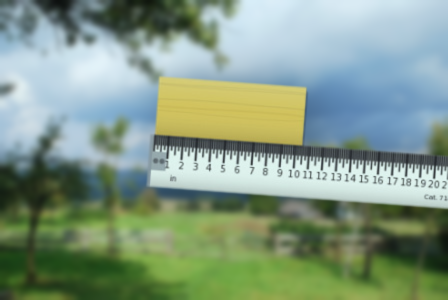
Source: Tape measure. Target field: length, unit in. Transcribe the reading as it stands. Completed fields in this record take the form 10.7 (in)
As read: 10.5 (in)
